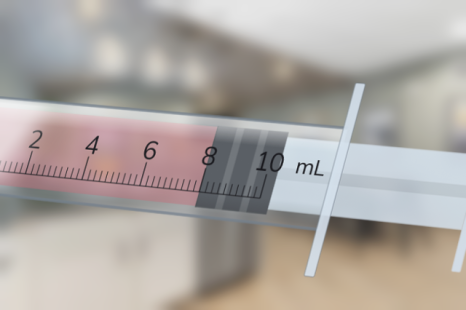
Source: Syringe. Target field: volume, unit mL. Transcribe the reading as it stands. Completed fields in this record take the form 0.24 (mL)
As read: 8 (mL)
